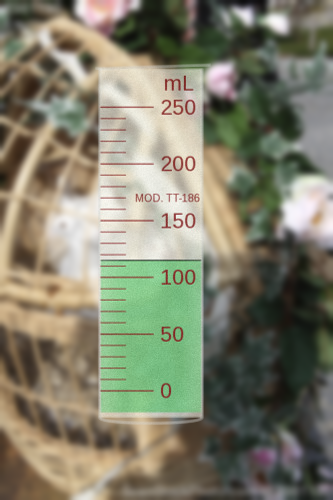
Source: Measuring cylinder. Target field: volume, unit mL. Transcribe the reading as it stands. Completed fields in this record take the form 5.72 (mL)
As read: 115 (mL)
